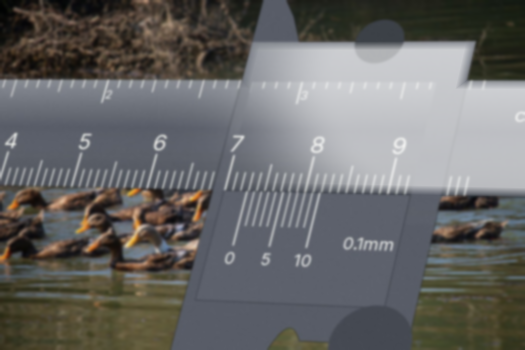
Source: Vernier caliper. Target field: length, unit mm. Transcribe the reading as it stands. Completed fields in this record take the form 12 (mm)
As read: 72.8 (mm)
